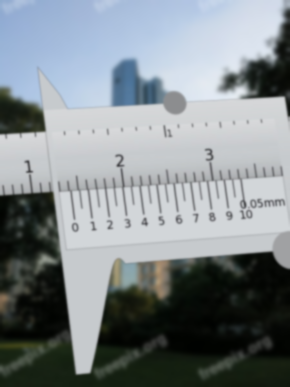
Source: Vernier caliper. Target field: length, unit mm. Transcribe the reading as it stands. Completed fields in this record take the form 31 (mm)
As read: 14.2 (mm)
